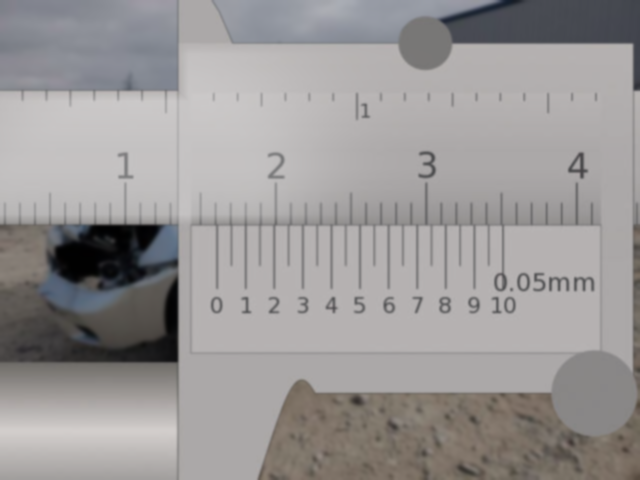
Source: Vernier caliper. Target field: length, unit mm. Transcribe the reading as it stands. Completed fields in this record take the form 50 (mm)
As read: 16.1 (mm)
